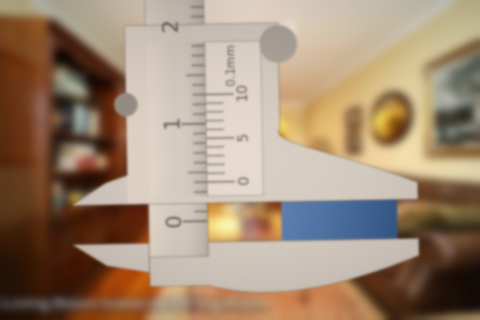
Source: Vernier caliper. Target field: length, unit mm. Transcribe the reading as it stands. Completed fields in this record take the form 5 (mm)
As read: 4.0 (mm)
